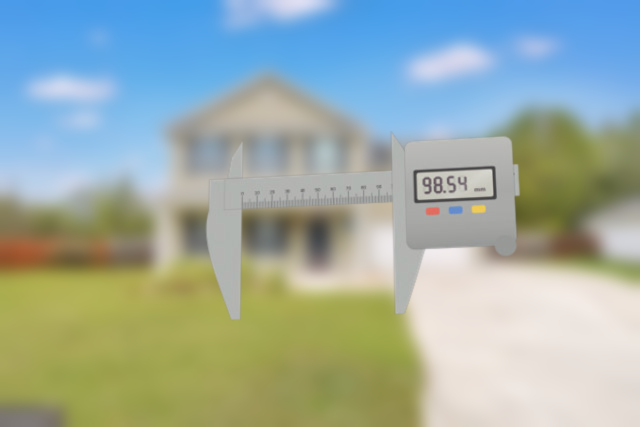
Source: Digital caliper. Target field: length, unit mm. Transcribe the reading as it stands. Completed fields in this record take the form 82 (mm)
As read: 98.54 (mm)
